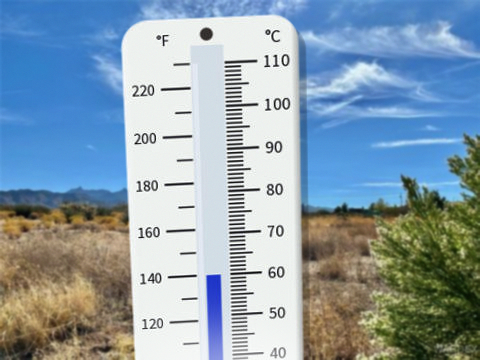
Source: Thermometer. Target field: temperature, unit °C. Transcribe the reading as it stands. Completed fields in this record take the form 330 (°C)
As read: 60 (°C)
